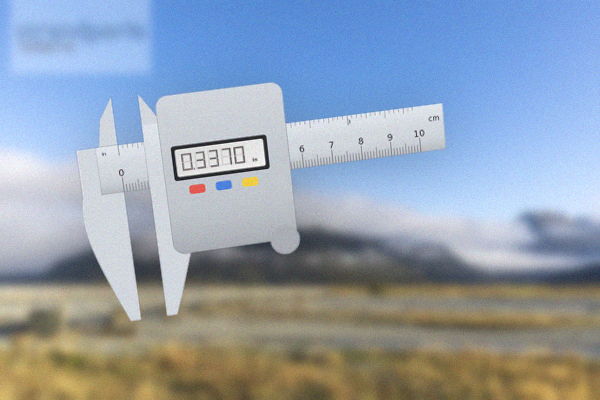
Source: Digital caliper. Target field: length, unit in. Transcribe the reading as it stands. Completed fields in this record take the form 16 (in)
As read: 0.3370 (in)
